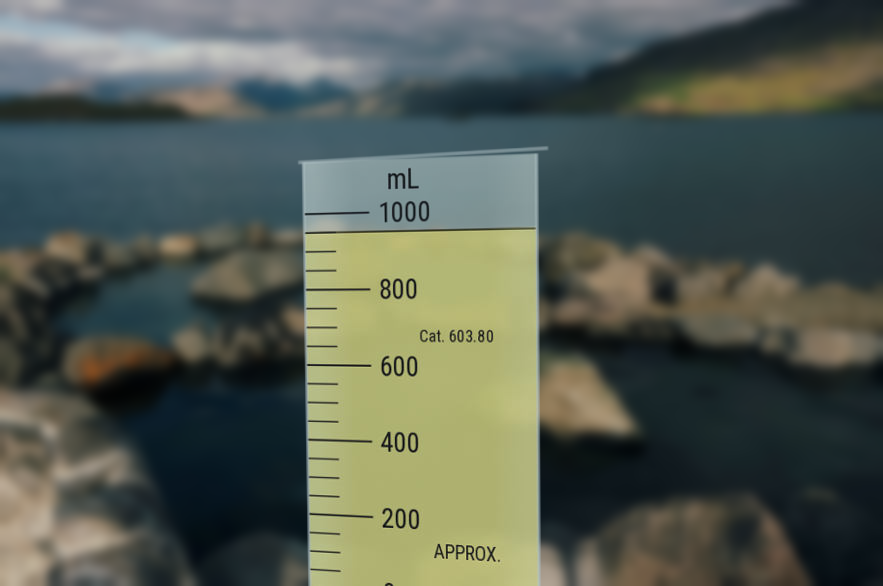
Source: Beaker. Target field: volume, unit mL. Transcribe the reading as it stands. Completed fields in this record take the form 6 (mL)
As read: 950 (mL)
